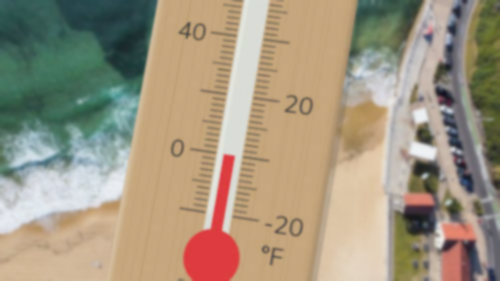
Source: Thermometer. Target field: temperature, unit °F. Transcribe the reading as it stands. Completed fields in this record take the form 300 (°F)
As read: 0 (°F)
